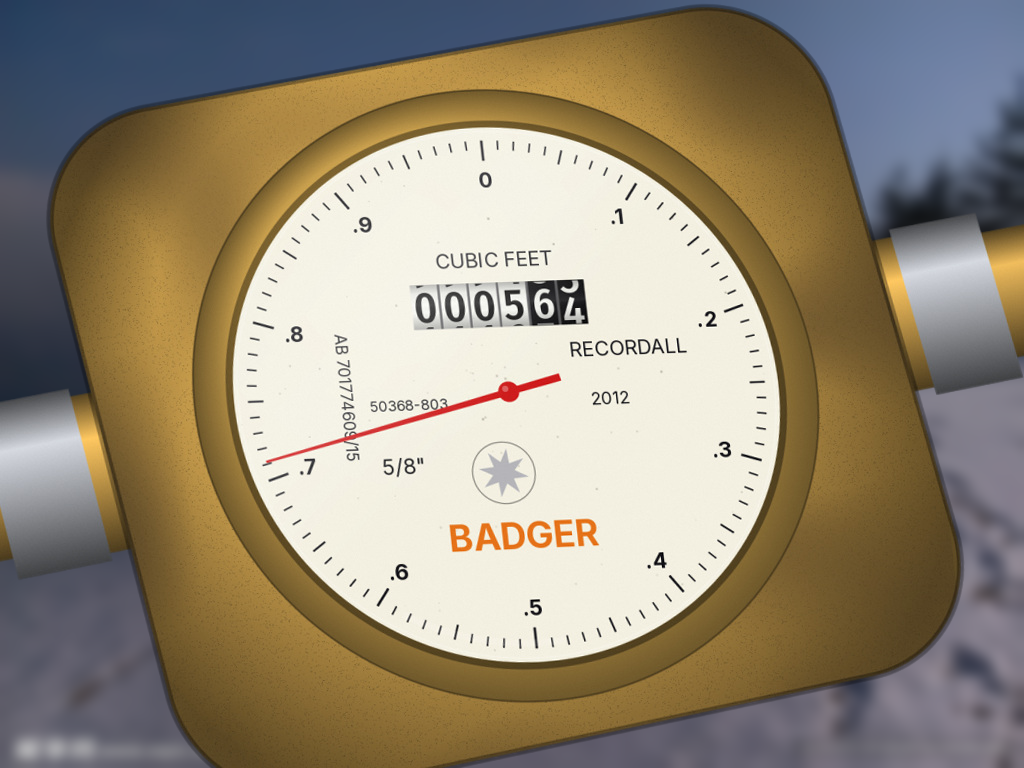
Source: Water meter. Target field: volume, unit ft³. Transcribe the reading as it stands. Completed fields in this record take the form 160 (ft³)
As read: 563.71 (ft³)
